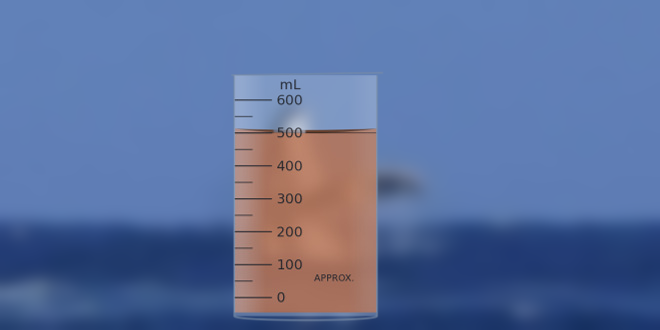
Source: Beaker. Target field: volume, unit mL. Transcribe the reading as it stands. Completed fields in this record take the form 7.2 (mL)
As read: 500 (mL)
